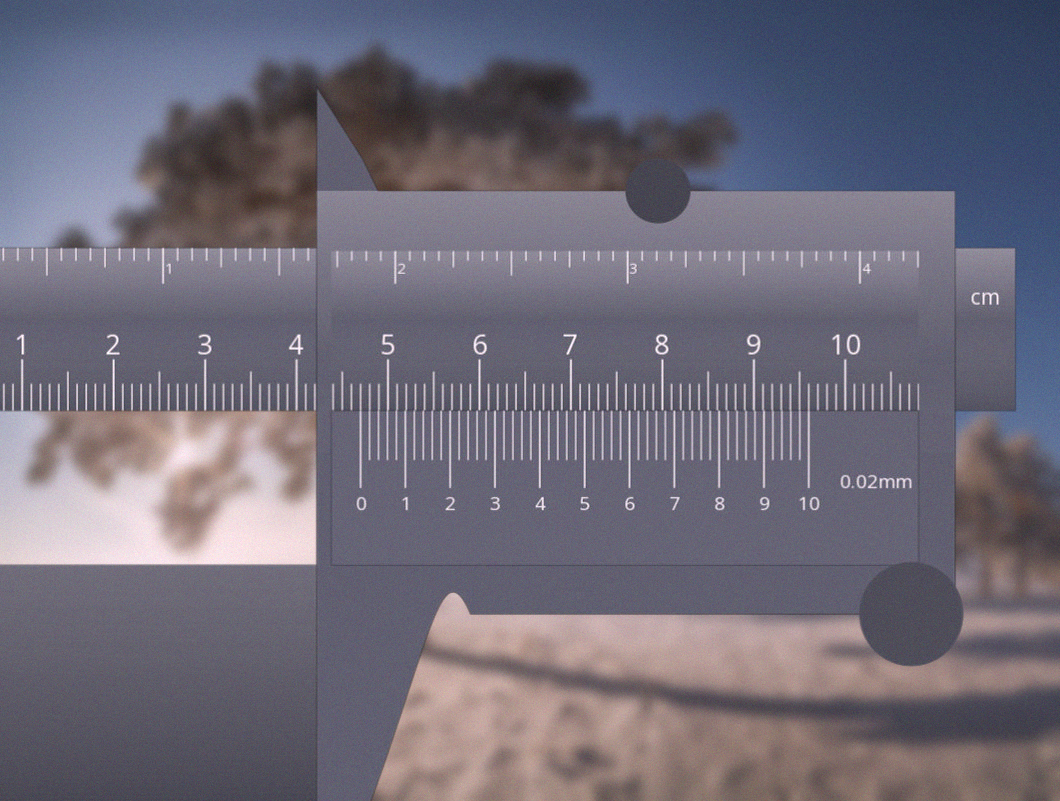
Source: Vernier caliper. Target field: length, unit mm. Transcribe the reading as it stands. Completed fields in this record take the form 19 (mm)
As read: 47.0 (mm)
